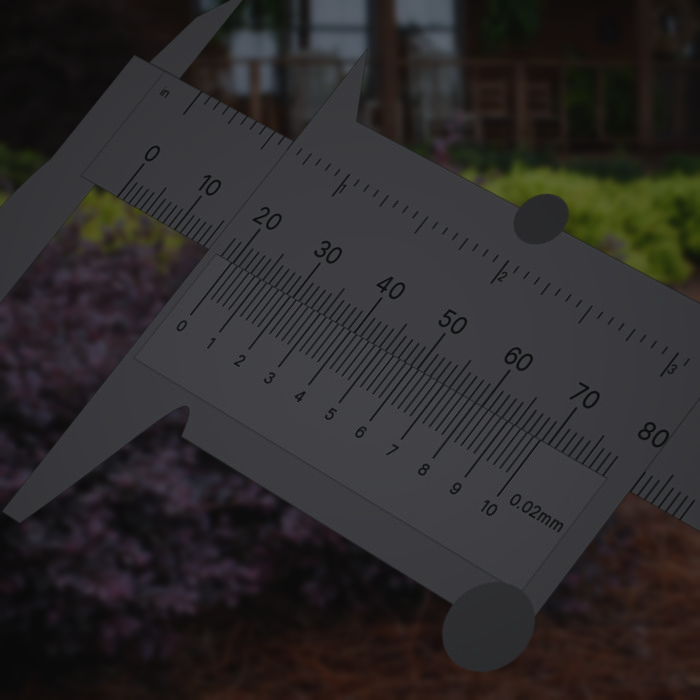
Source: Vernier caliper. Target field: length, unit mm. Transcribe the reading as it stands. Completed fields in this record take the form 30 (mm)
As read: 19.8 (mm)
